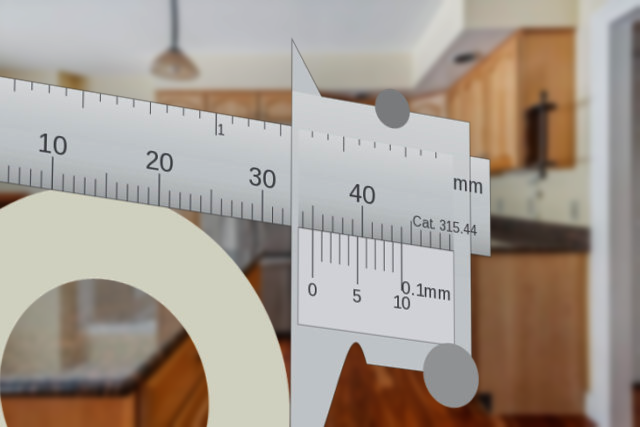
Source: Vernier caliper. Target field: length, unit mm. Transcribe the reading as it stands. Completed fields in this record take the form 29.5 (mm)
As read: 35.0 (mm)
